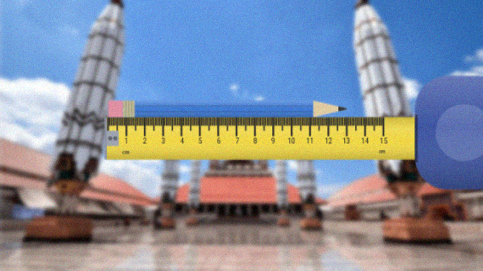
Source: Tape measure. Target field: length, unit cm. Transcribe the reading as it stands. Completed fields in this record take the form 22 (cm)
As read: 13 (cm)
